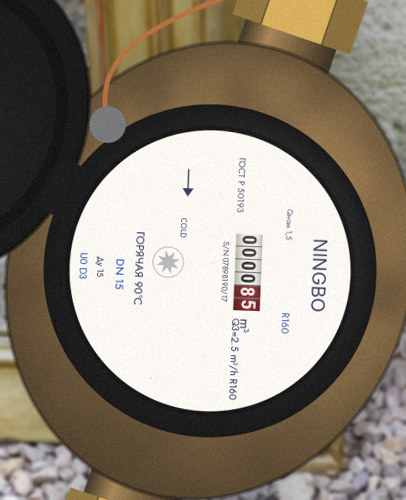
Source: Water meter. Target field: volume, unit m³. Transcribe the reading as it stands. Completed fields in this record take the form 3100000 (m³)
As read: 0.85 (m³)
